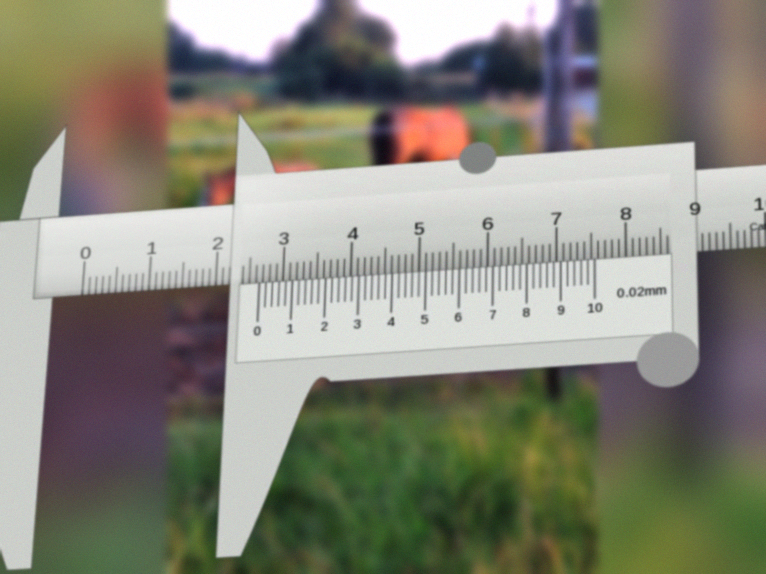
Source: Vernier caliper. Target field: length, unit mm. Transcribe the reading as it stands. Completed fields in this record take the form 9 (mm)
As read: 26.5 (mm)
